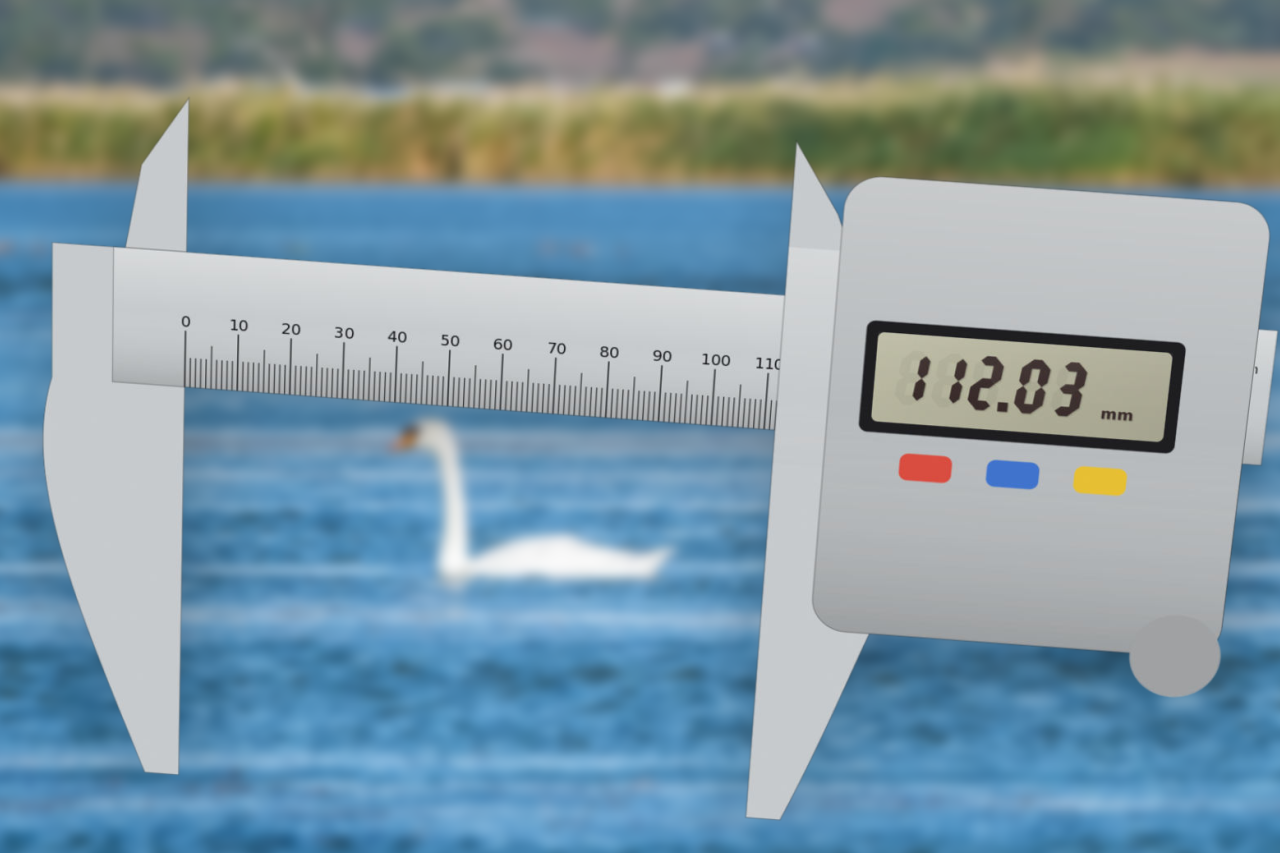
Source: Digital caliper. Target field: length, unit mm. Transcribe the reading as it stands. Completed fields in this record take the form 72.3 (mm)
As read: 112.03 (mm)
